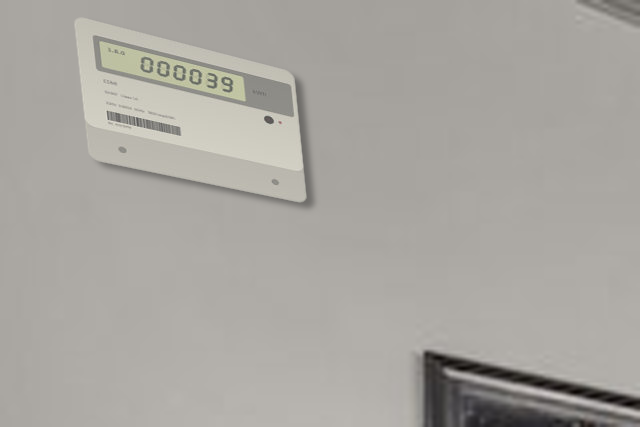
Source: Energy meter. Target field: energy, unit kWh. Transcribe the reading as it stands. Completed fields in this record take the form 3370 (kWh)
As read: 39 (kWh)
